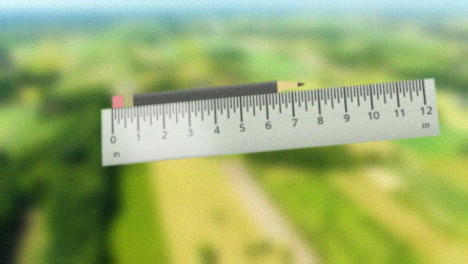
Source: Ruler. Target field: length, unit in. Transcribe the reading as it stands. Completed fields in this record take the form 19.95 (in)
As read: 7.5 (in)
